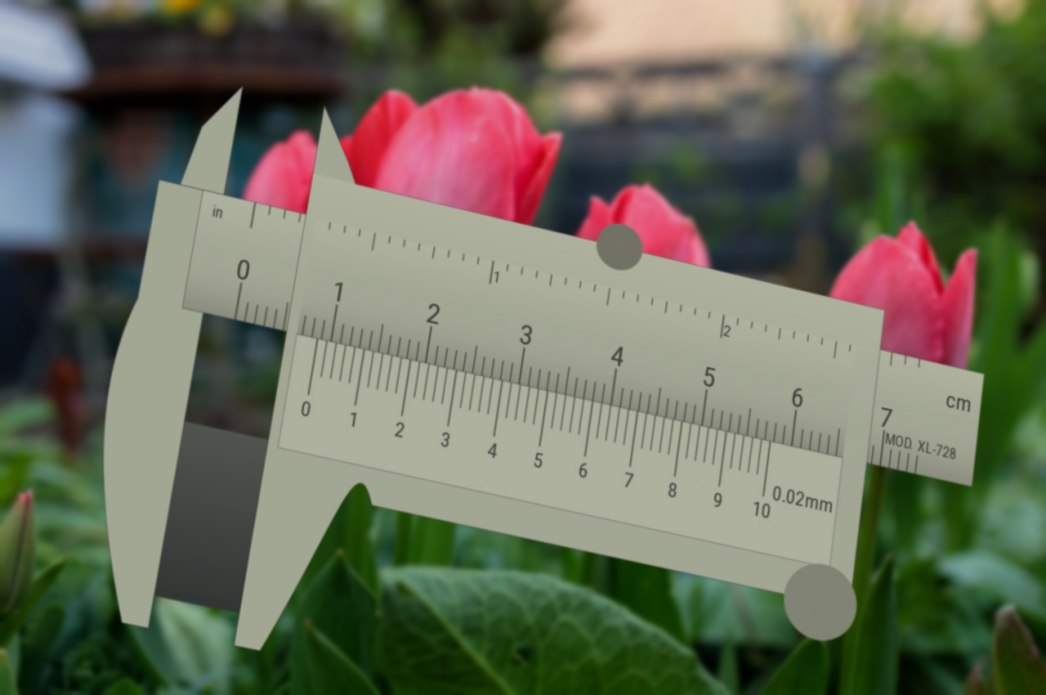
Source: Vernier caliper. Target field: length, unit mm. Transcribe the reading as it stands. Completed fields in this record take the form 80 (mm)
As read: 8.6 (mm)
